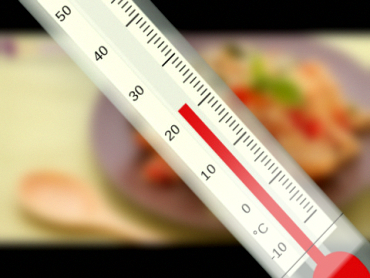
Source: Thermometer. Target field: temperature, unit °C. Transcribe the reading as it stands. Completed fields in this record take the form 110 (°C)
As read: 22 (°C)
